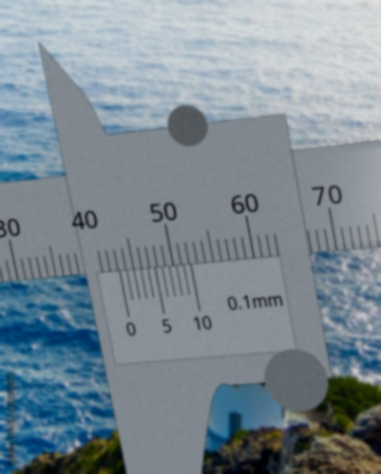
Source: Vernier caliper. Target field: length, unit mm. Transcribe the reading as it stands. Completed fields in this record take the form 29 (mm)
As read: 43.2 (mm)
